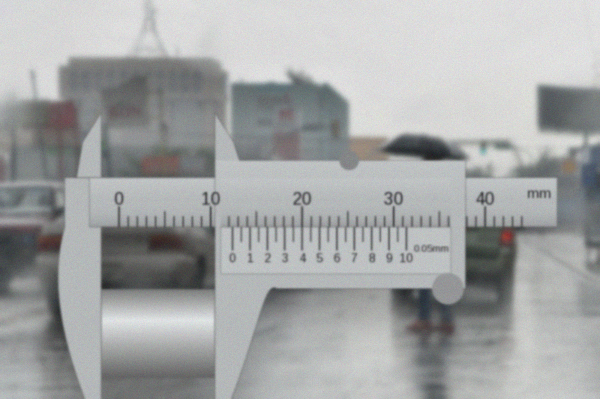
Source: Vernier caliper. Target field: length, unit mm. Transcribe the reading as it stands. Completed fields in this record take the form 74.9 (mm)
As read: 12.4 (mm)
